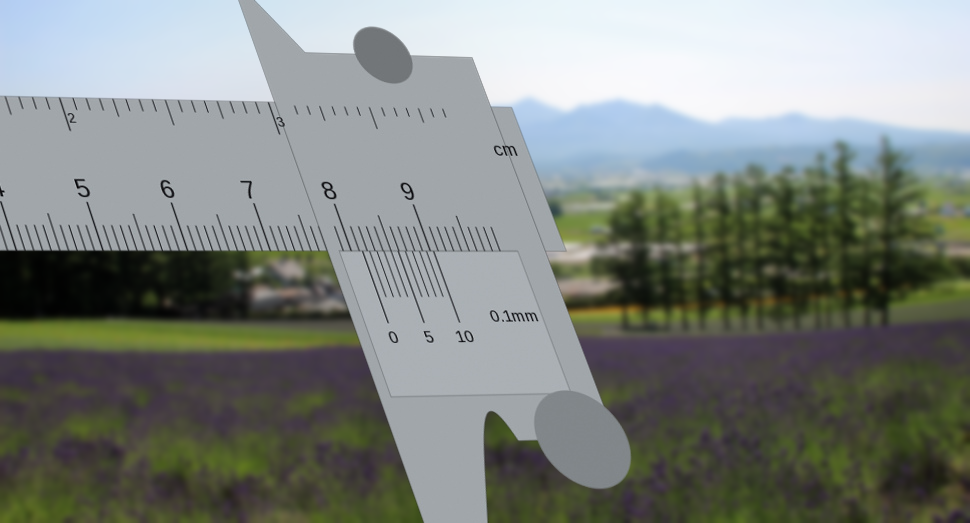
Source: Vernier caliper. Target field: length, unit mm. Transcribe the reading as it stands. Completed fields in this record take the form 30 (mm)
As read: 81.4 (mm)
